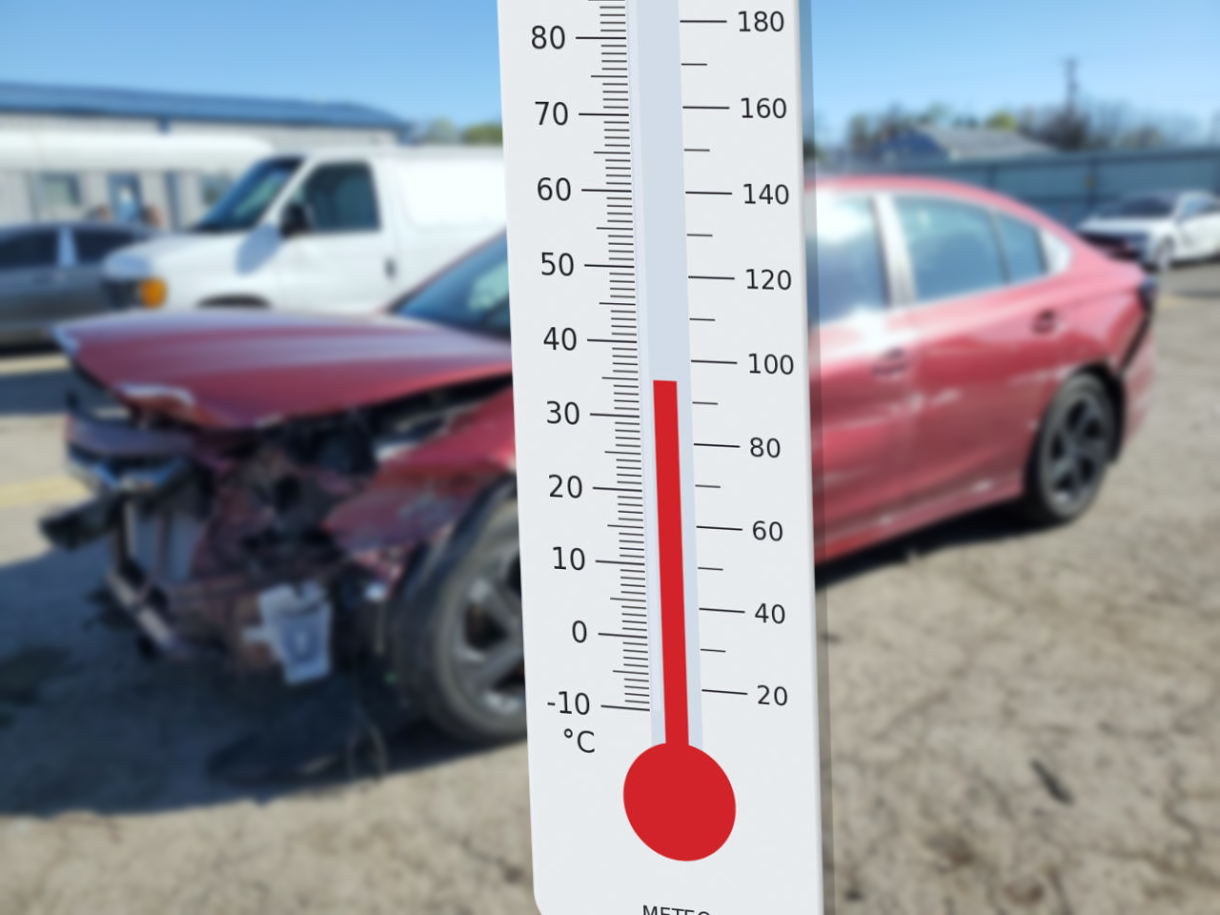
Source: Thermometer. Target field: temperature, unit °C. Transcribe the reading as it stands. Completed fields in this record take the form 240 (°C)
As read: 35 (°C)
